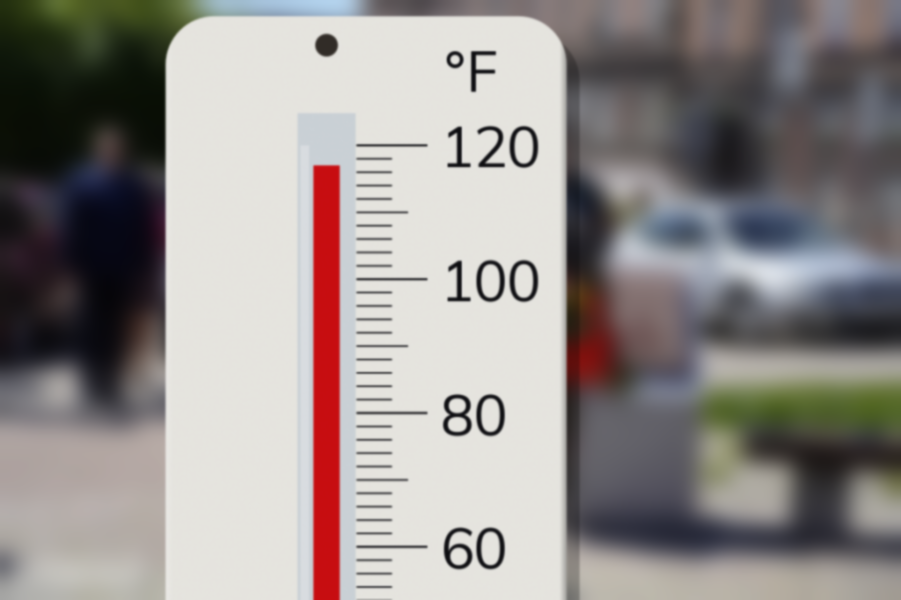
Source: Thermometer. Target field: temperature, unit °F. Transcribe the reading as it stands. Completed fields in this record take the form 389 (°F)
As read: 117 (°F)
